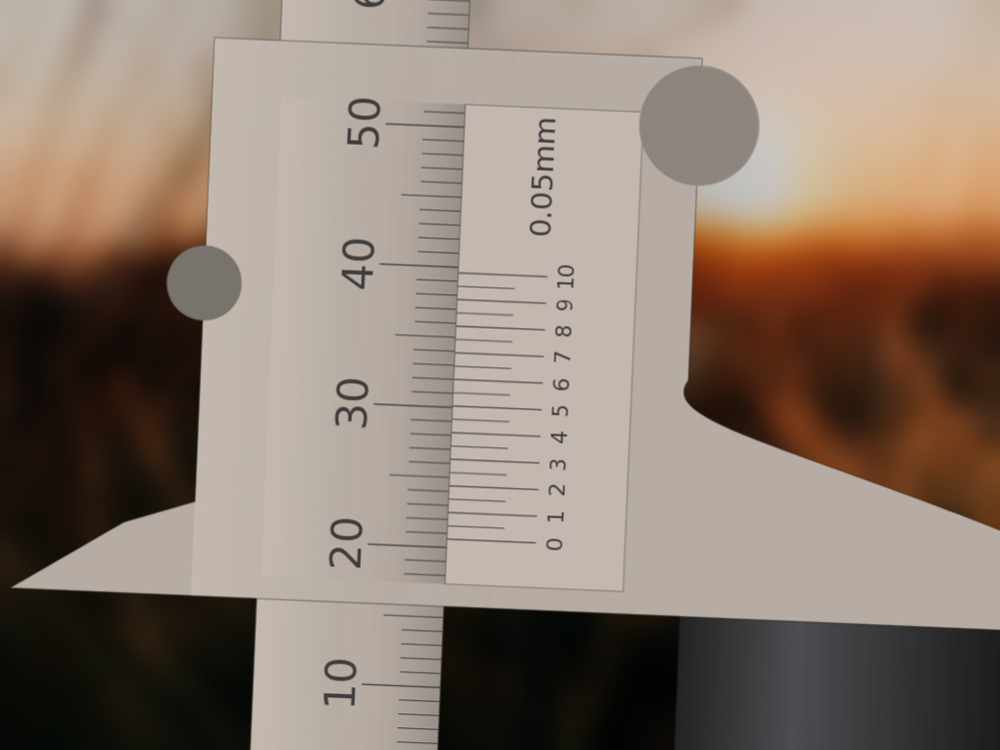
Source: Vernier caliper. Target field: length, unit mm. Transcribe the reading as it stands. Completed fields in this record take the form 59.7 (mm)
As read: 20.6 (mm)
